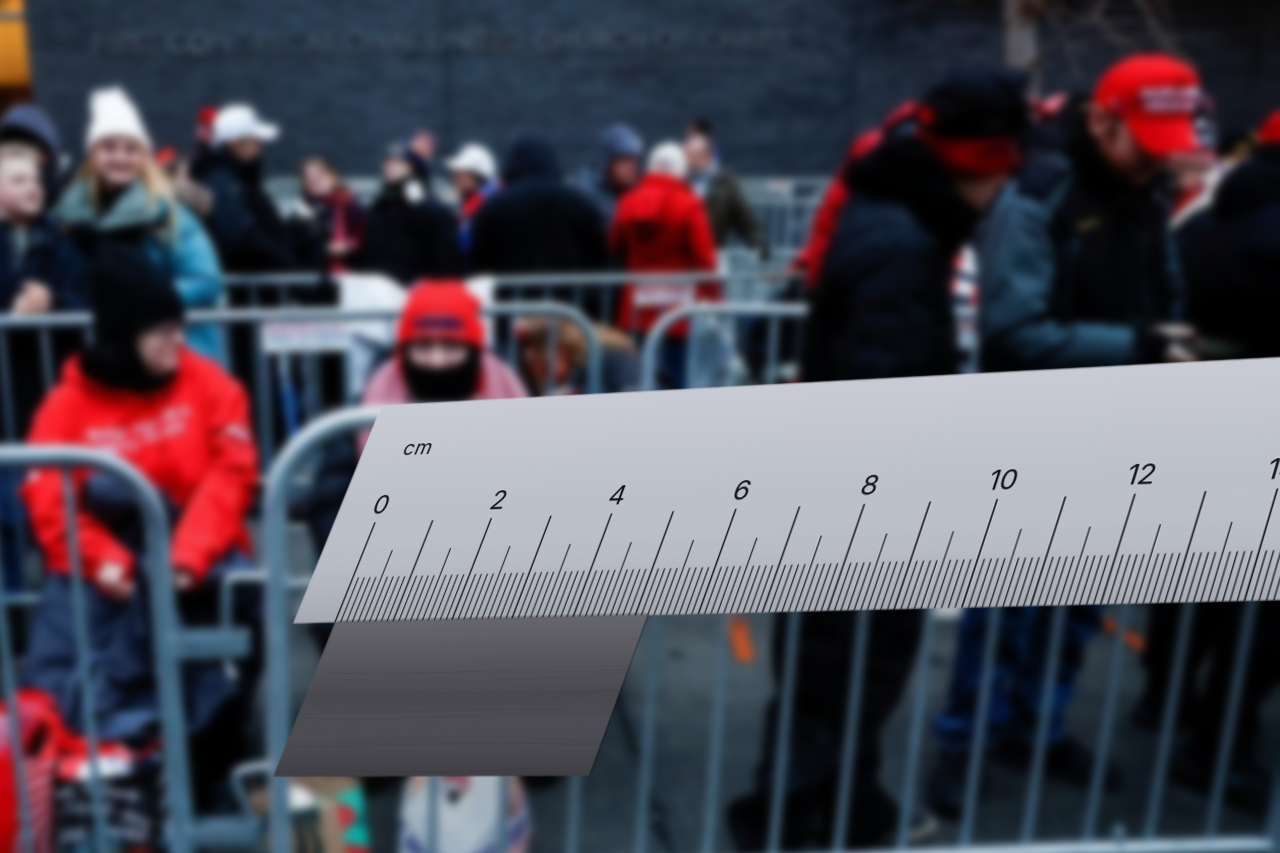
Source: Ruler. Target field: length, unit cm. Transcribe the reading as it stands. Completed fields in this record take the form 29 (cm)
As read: 5.2 (cm)
